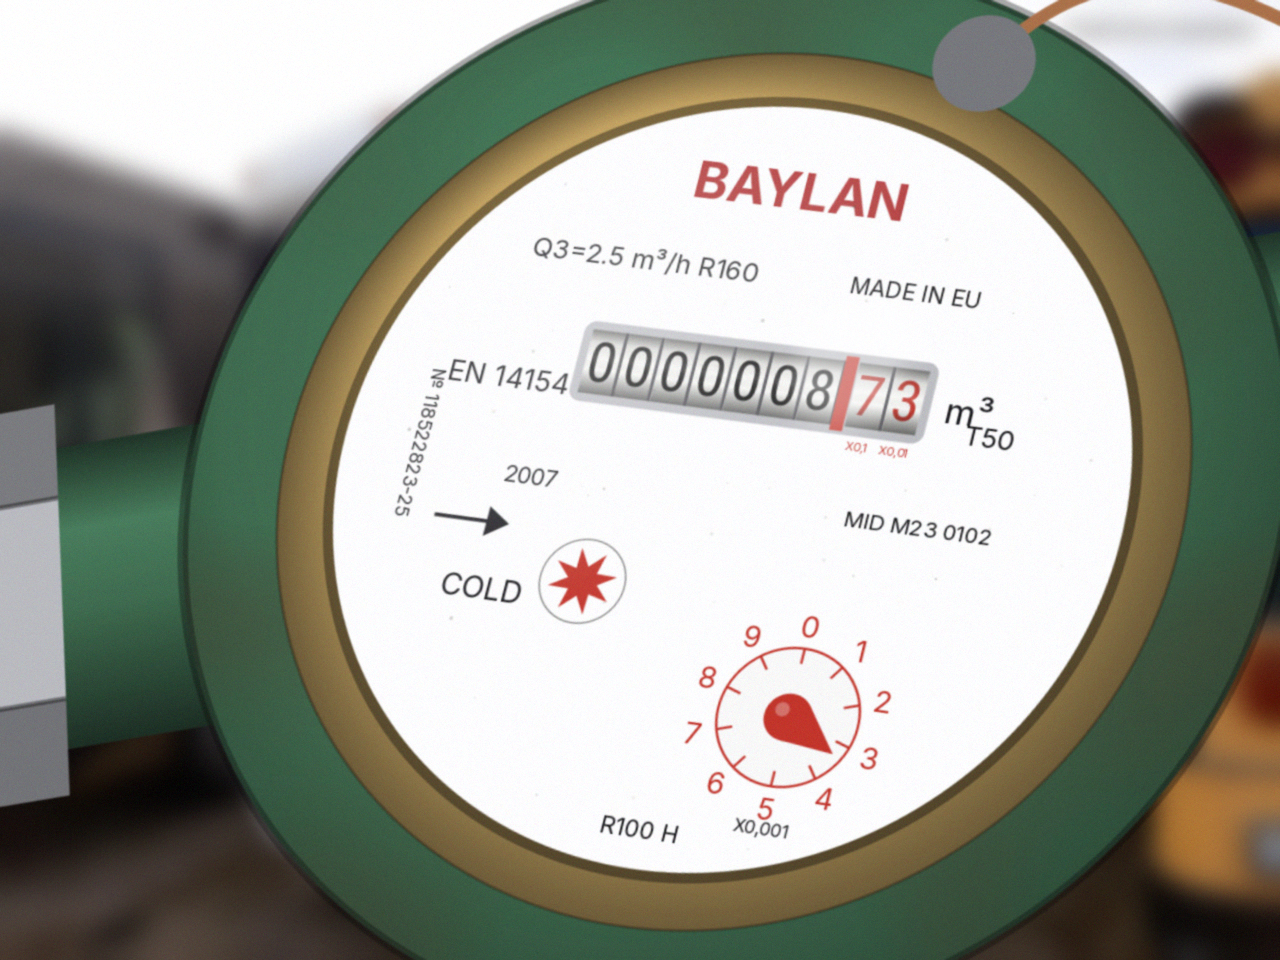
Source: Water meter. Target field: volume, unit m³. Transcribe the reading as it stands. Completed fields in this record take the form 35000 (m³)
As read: 8.733 (m³)
